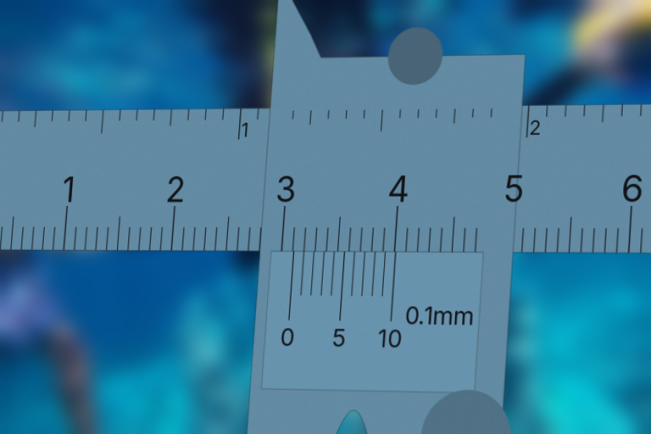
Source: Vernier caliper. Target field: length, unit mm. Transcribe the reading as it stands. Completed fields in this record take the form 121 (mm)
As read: 31.1 (mm)
